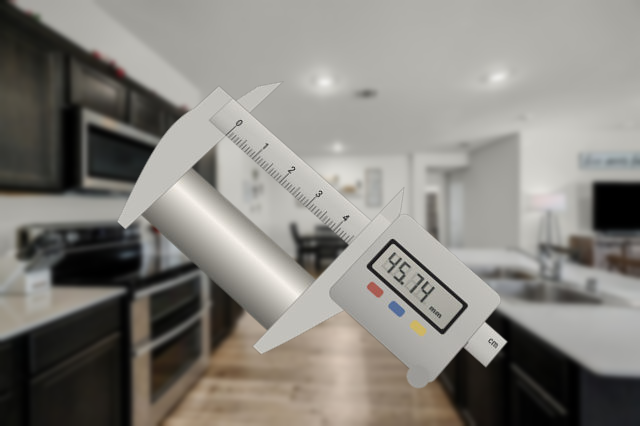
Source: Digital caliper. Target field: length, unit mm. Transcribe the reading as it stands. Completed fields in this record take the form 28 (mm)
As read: 45.74 (mm)
